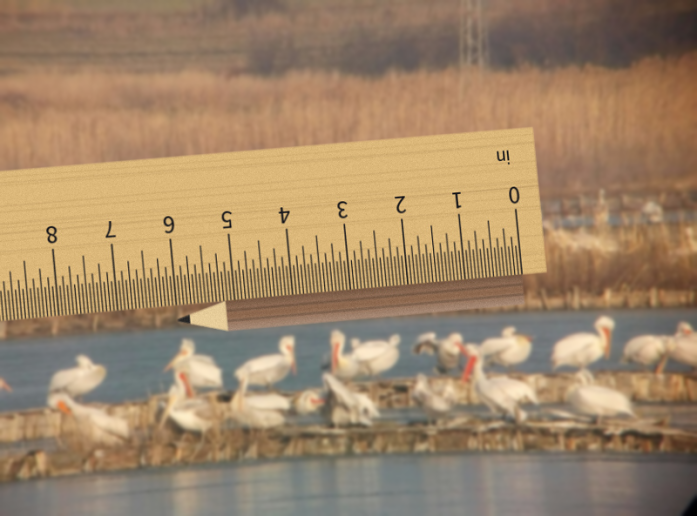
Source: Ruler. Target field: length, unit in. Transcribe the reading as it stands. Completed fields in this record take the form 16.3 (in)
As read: 6 (in)
